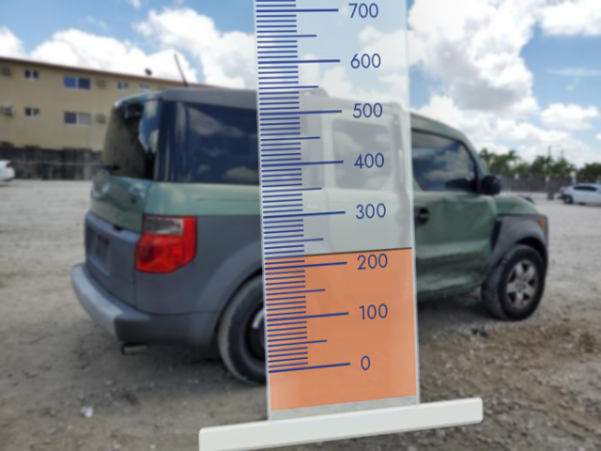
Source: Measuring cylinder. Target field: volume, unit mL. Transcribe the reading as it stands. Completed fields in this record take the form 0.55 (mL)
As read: 220 (mL)
